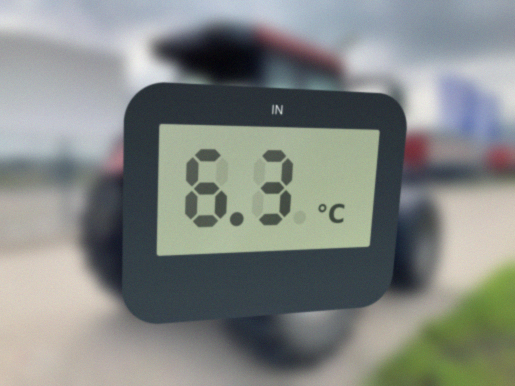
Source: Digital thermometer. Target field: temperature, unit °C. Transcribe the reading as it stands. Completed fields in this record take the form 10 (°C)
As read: 6.3 (°C)
